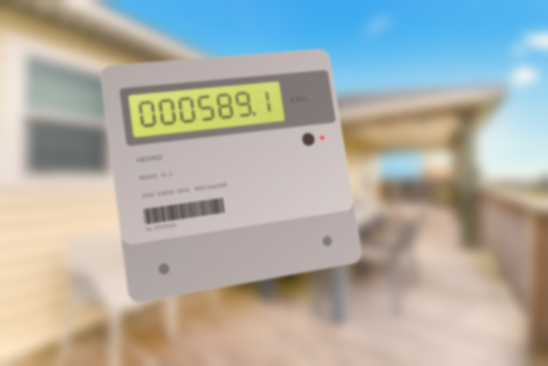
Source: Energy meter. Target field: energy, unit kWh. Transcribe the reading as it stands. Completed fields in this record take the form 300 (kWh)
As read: 589.1 (kWh)
